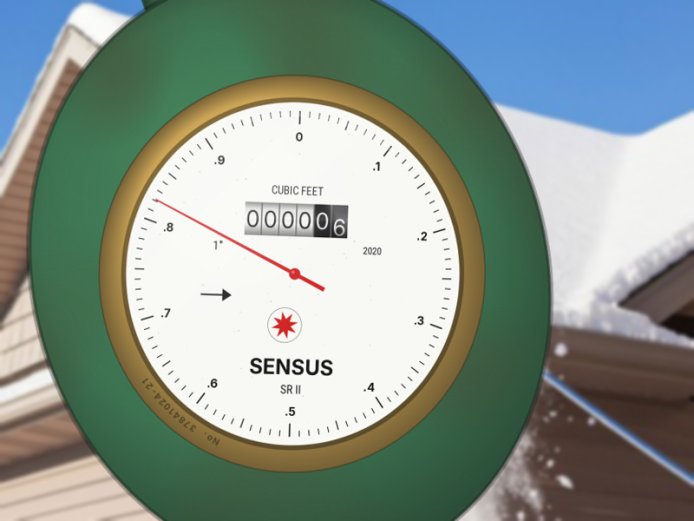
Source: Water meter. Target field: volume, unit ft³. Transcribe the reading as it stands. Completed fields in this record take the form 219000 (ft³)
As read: 5.82 (ft³)
